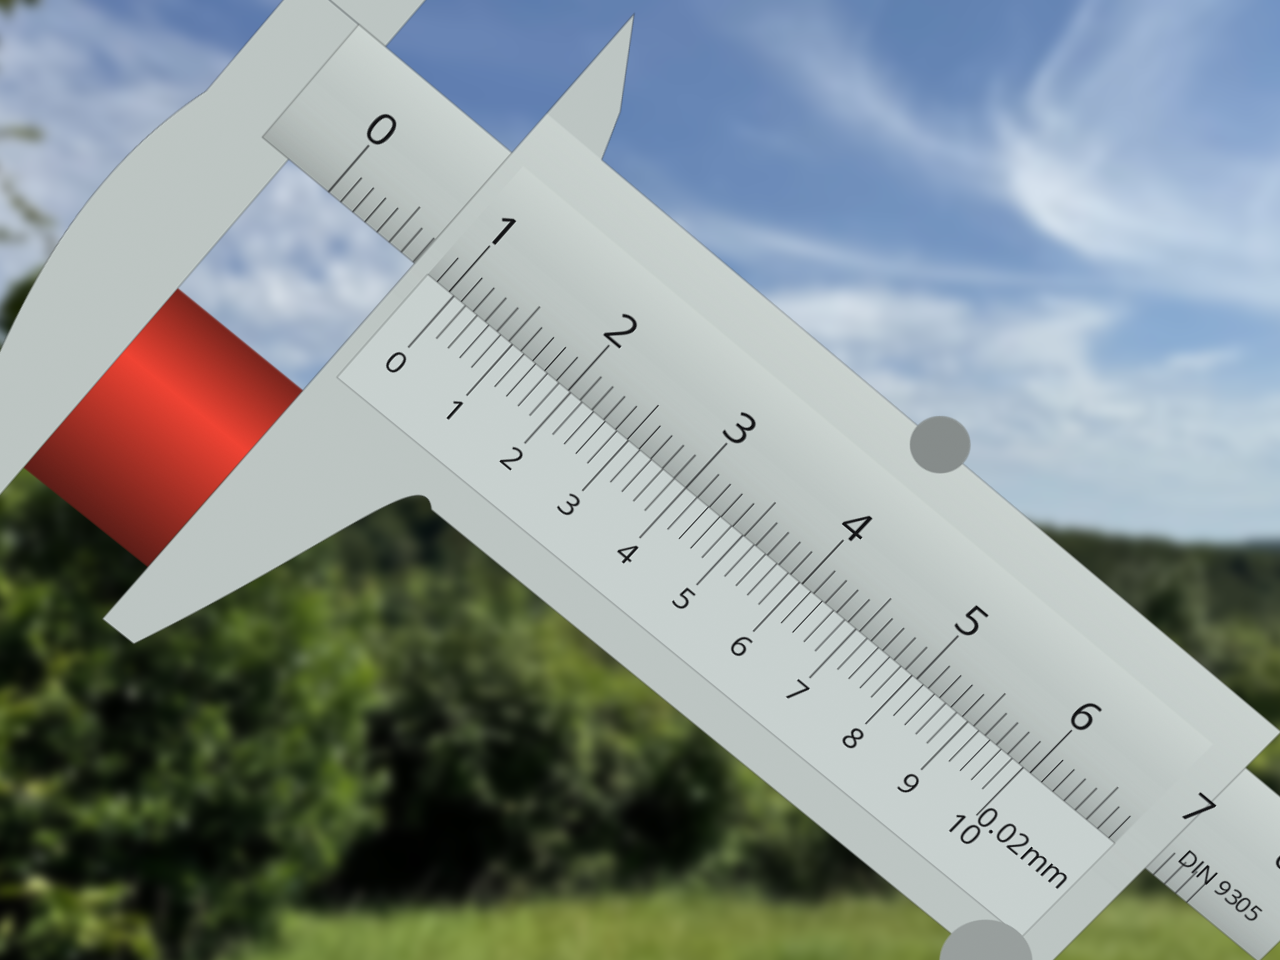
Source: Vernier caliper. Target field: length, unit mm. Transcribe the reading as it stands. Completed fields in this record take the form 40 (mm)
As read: 10.4 (mm)
